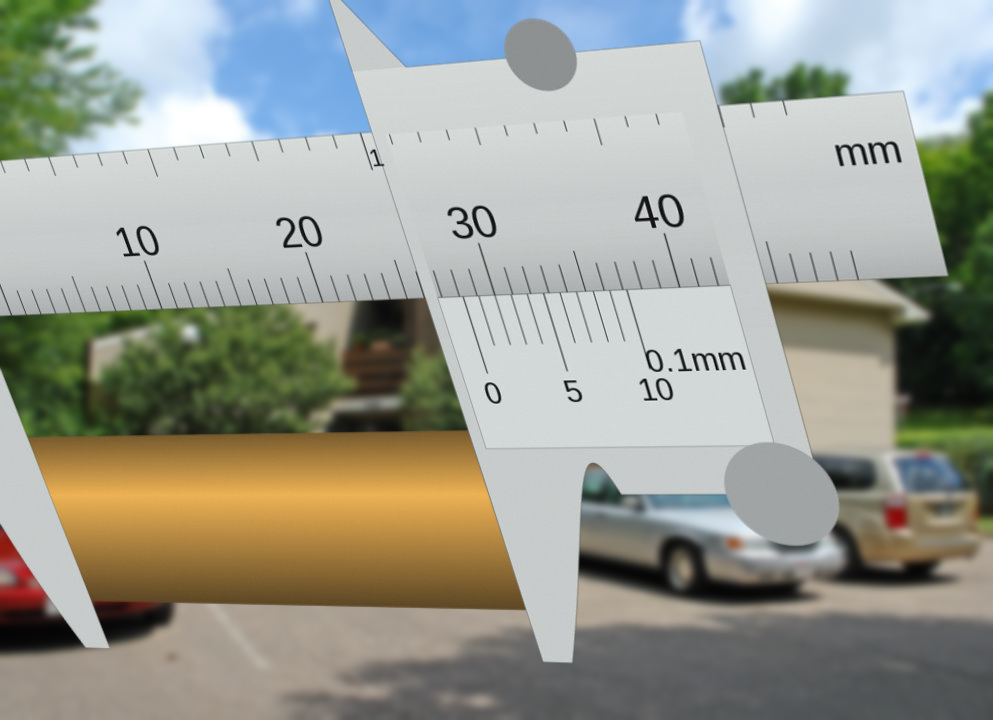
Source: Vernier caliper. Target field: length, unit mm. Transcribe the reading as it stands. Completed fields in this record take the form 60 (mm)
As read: 28.2 (mm)
